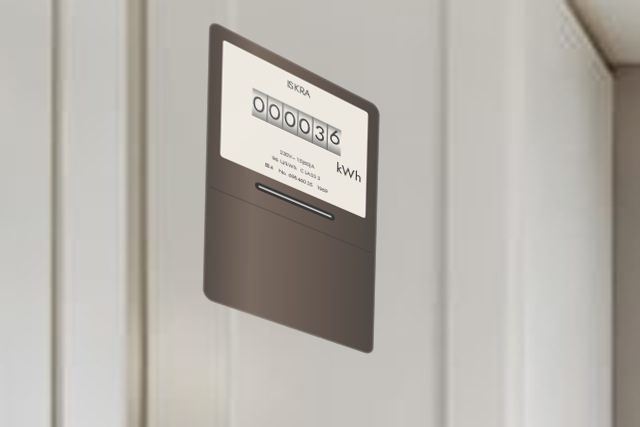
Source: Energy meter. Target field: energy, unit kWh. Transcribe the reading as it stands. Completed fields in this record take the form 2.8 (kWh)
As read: 36 (kWh)
